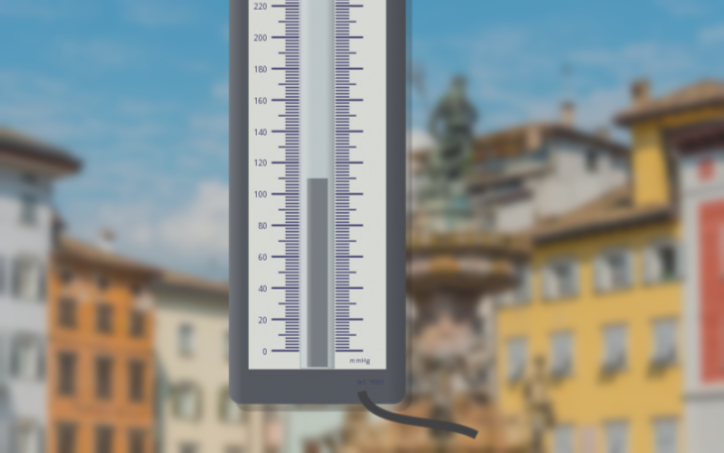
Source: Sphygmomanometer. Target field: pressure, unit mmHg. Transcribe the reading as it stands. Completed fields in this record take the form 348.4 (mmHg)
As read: 110 (mmHg)
